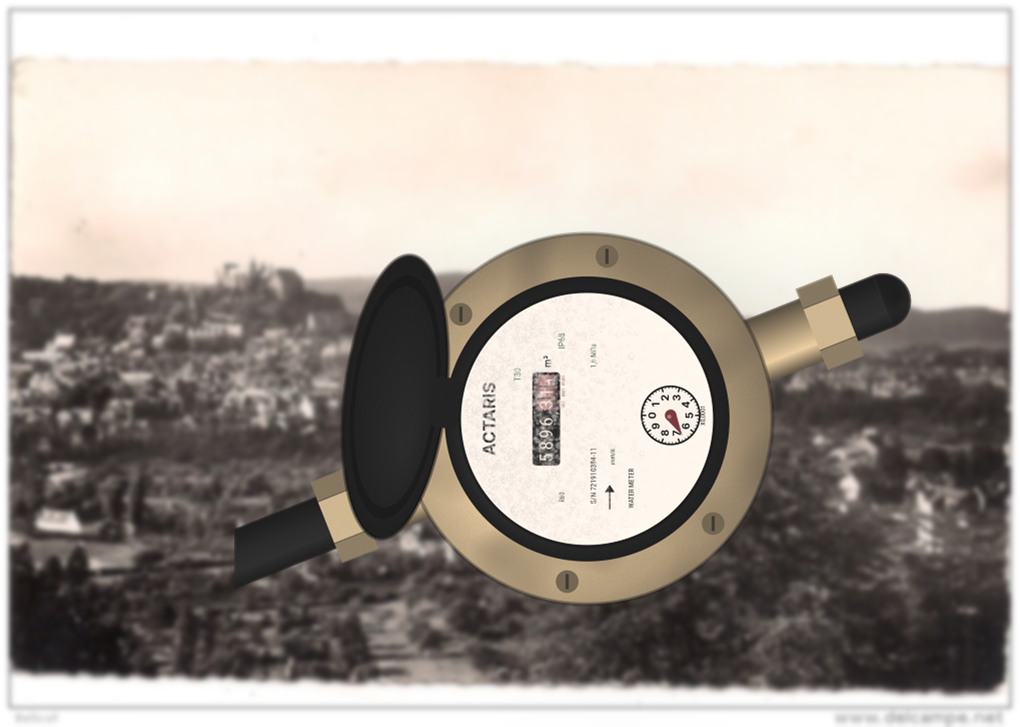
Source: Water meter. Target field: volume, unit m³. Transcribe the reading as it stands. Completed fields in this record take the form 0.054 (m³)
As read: 5896.3106 (m³)
